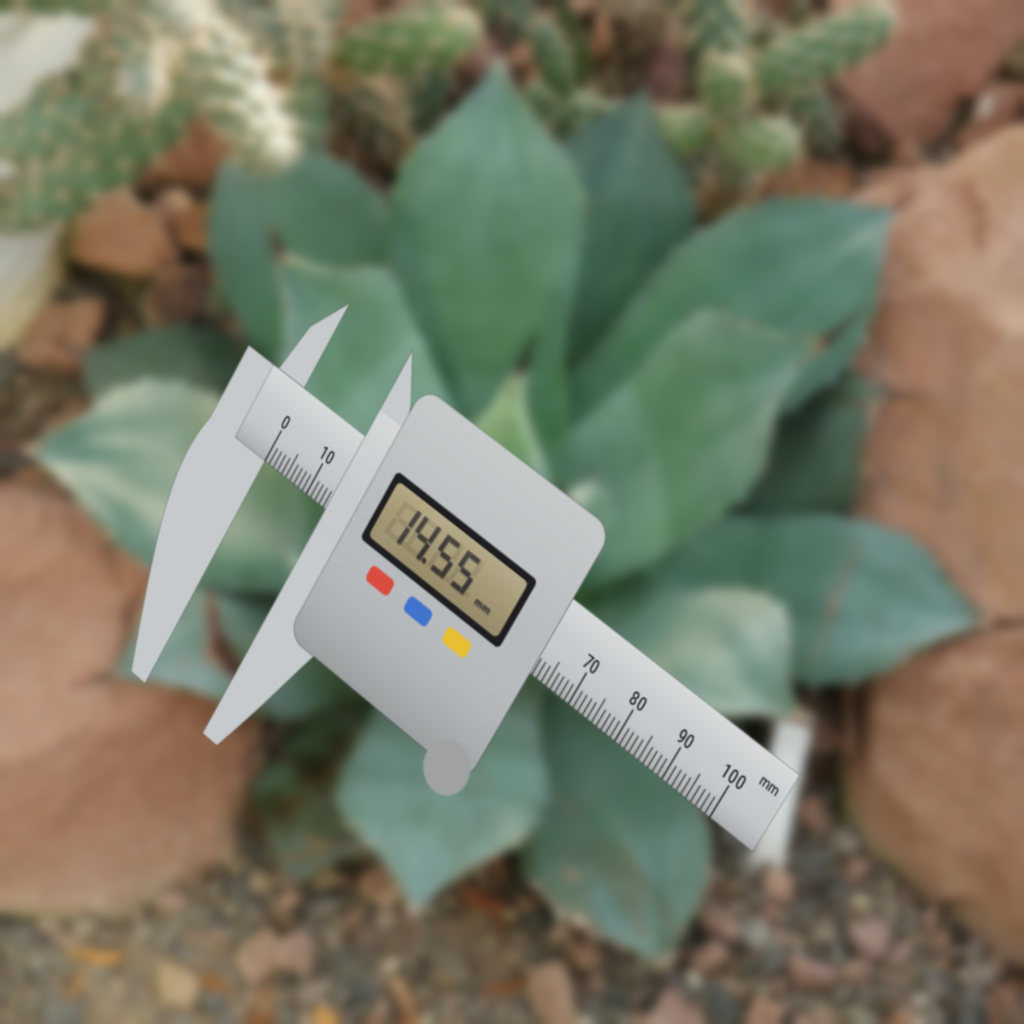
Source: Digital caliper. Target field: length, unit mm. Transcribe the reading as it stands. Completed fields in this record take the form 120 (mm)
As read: 14.55 (mm)
